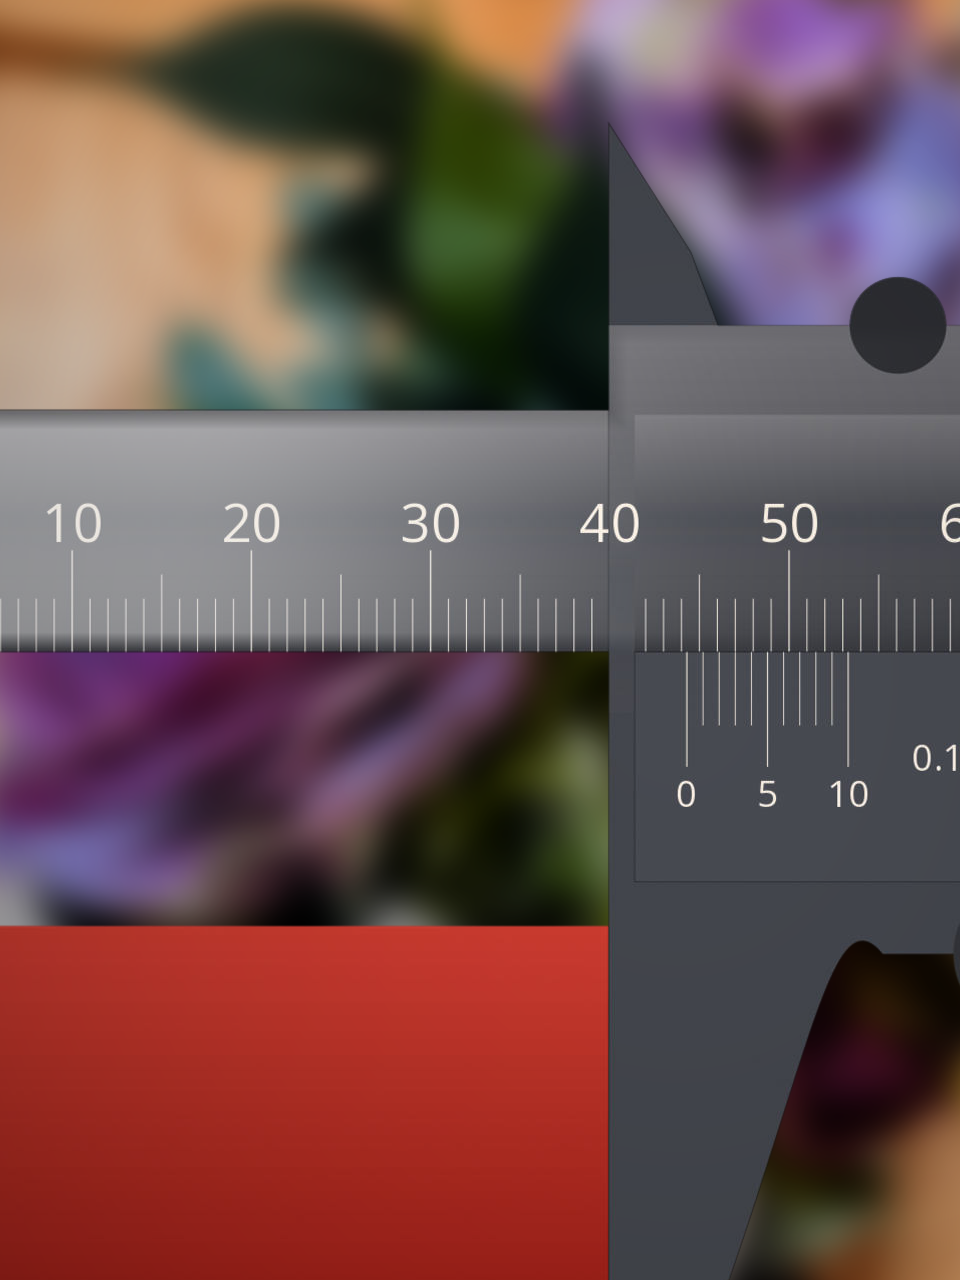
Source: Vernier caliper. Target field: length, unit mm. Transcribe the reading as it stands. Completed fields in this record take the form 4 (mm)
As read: 44.3 (mm)
